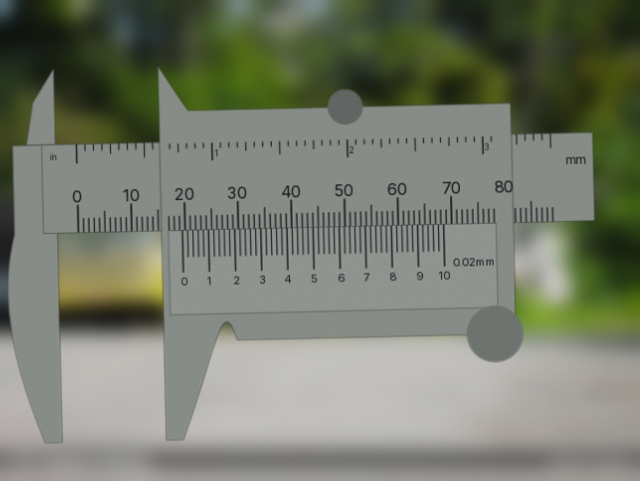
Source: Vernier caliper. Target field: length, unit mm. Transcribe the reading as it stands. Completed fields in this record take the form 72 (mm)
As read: 19.5 (mm)
